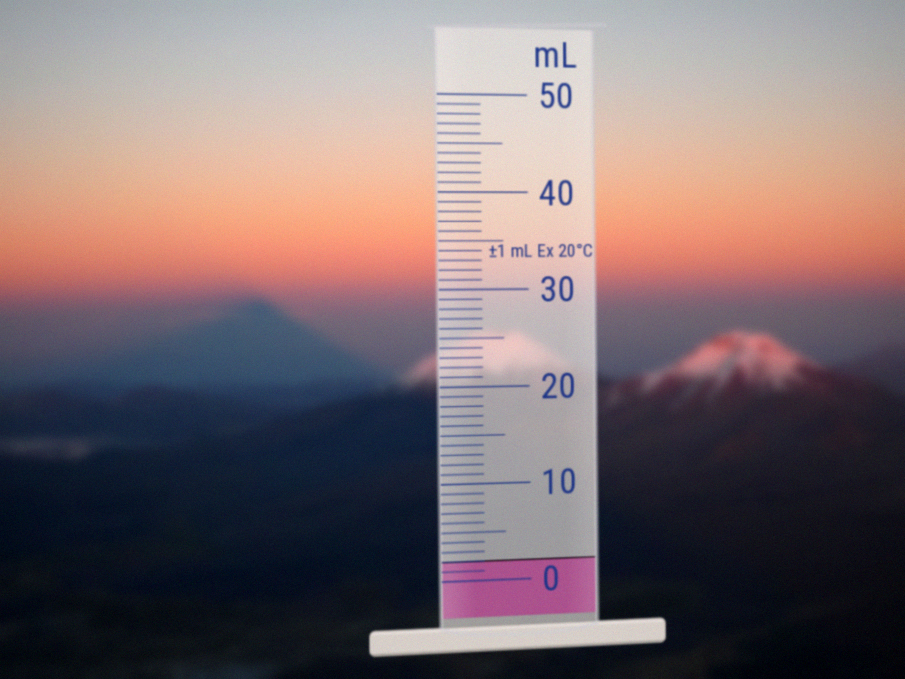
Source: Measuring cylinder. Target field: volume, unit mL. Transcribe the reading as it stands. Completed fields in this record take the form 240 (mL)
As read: 2 (mL)
